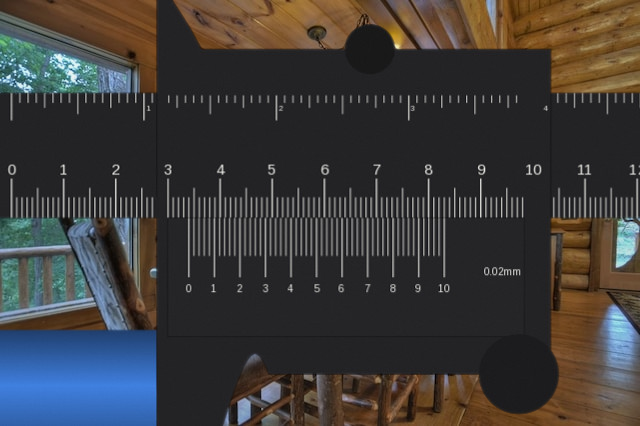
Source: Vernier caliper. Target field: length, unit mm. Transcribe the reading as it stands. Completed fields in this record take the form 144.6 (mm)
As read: 34.0 (mm)
